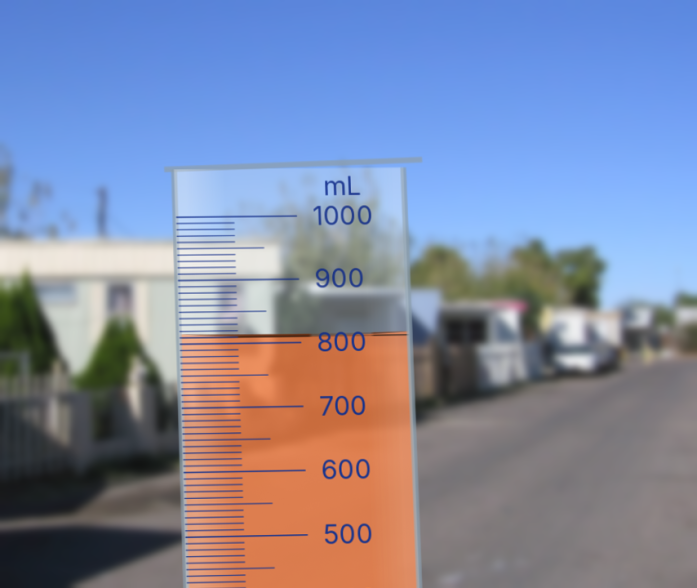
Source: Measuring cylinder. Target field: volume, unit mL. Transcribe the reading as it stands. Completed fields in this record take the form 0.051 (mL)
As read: 810 (mL)
